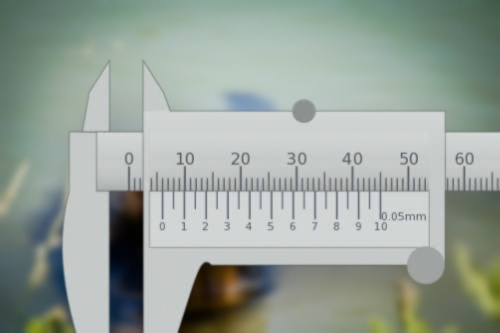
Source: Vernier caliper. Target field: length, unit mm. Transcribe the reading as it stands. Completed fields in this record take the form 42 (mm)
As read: 6.0 (mm)
